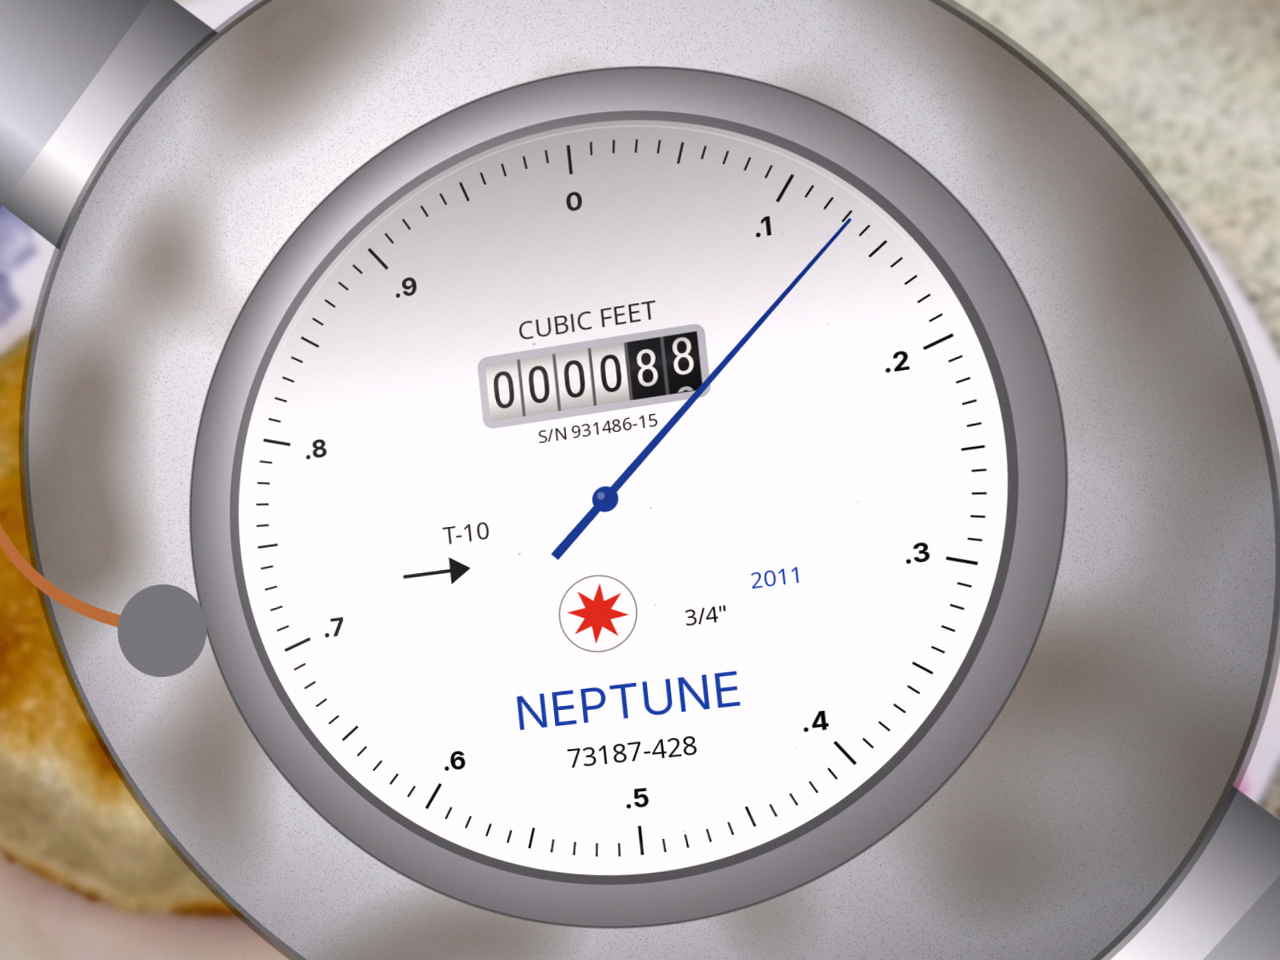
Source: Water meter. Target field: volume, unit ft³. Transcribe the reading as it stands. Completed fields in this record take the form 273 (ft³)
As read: 88.13 (ft³)
